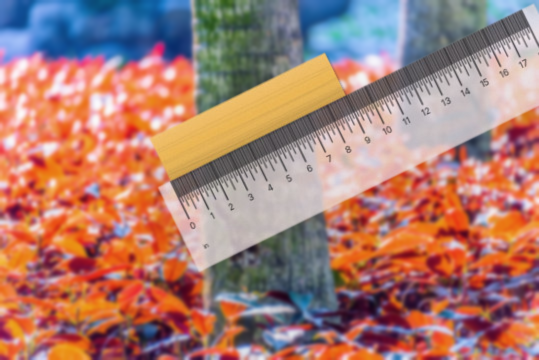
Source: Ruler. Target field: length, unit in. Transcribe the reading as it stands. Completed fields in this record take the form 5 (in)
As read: 9 (in)
